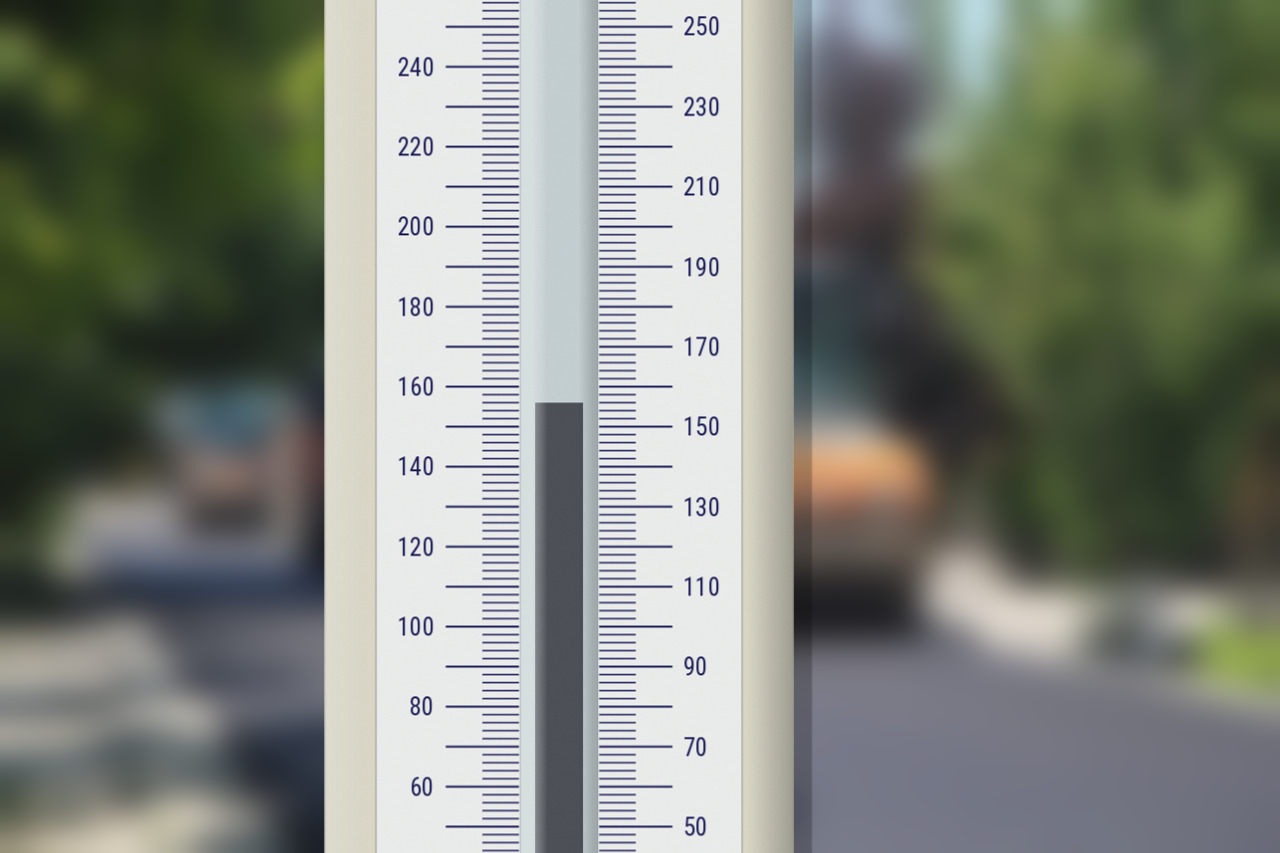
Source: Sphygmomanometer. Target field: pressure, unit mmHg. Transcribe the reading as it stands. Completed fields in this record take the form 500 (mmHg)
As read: 156 (mmHg)
